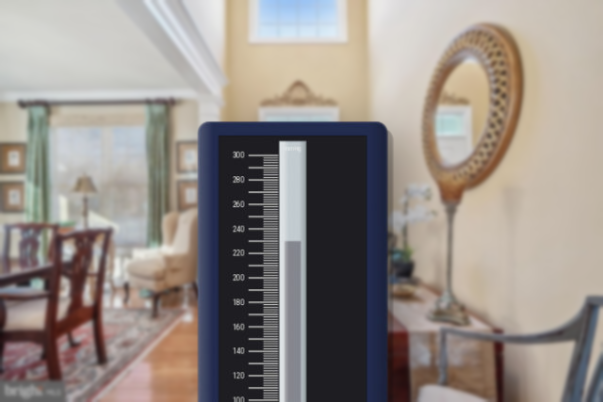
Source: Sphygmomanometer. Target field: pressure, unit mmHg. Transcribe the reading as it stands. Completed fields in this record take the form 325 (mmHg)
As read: 230 (mmHg)
